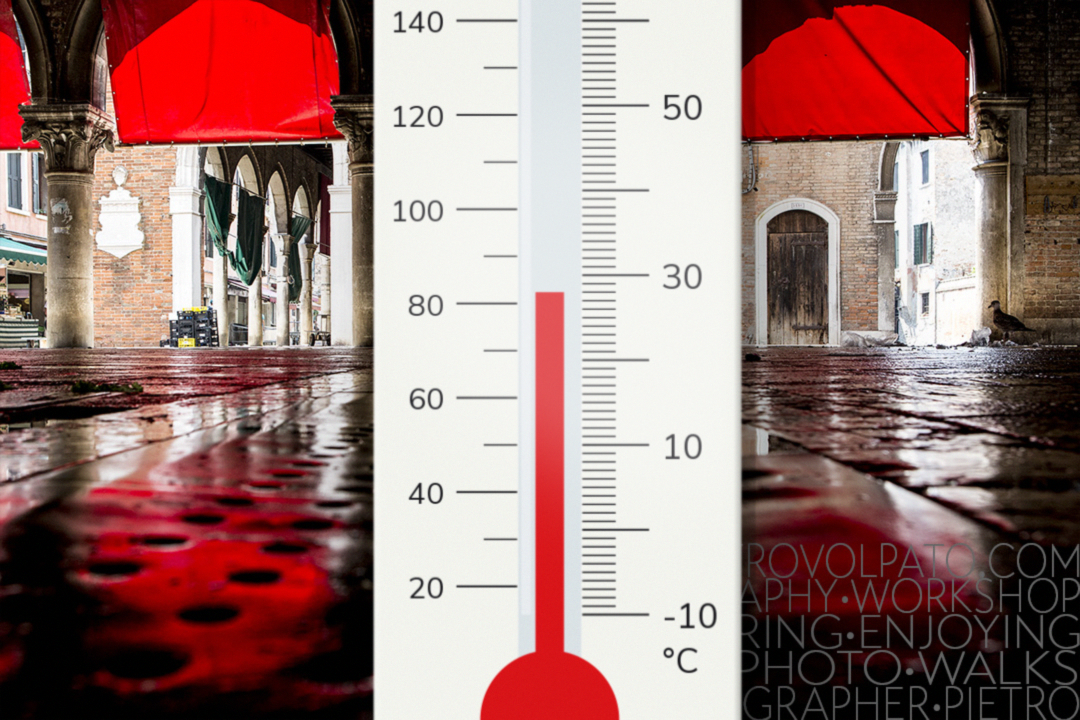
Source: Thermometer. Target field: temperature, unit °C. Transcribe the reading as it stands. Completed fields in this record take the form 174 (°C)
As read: 28 (°C)
